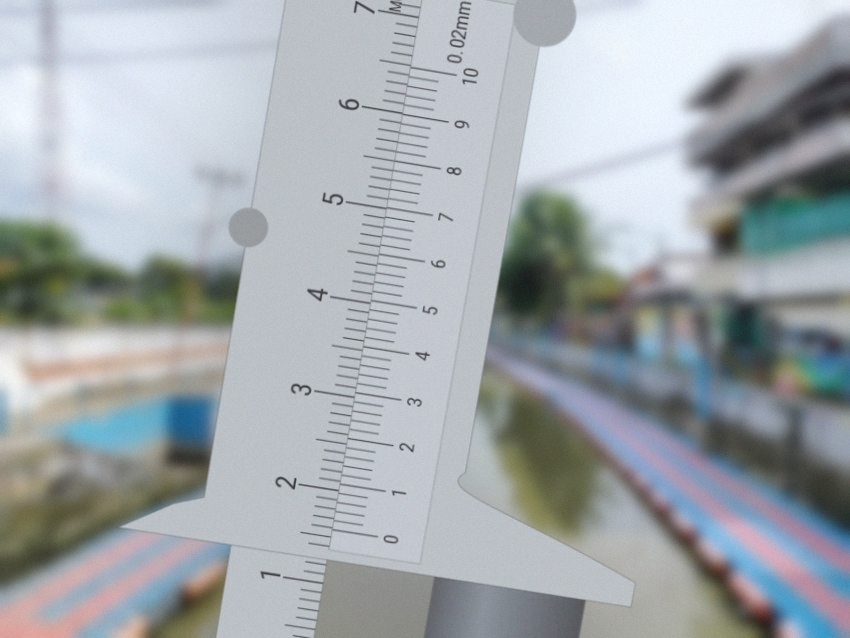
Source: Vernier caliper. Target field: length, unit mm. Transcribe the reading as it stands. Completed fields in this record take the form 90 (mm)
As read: 15.8 (mm)
